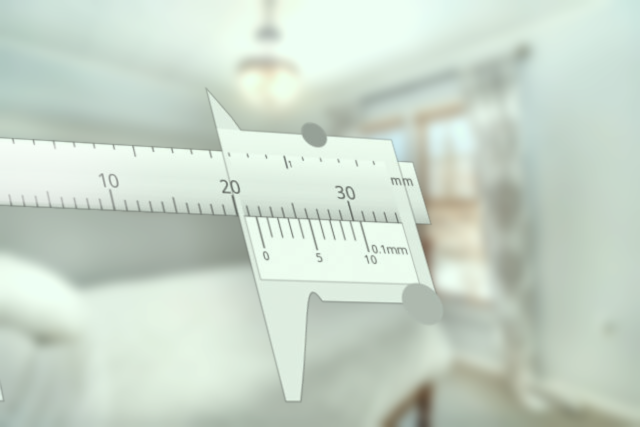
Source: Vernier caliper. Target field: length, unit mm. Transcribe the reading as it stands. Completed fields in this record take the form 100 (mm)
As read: 21.6 (mm)
